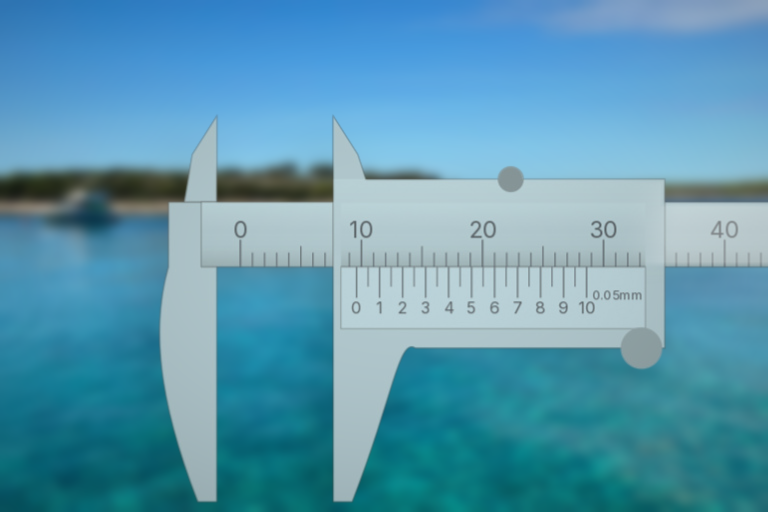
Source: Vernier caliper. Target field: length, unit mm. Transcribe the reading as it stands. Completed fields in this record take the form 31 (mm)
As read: 9.6 (mm)
